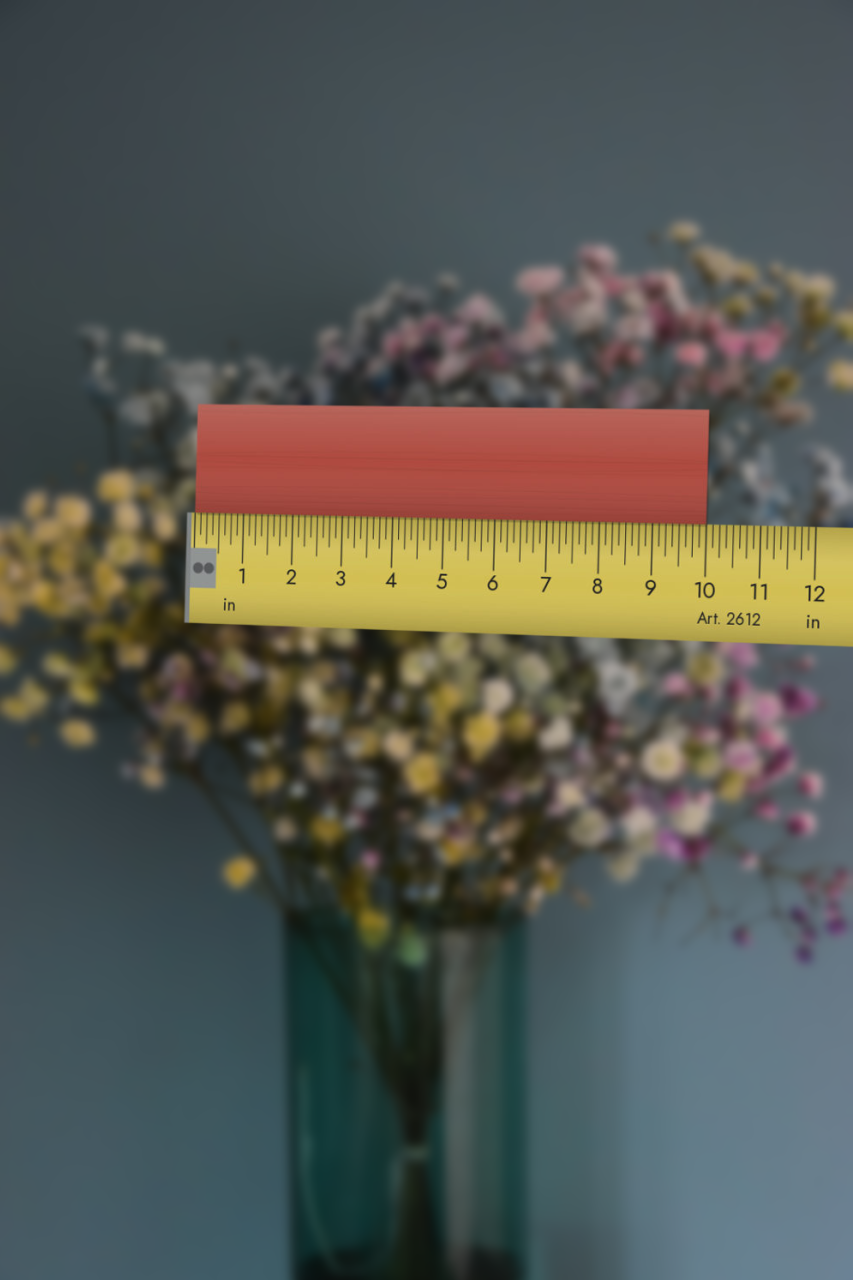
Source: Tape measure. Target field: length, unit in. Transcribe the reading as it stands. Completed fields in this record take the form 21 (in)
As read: 10 (in)
